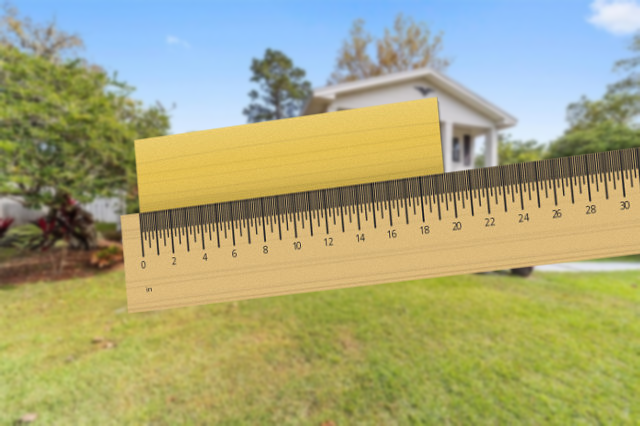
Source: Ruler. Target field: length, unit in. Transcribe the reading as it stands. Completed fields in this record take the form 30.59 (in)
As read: 19.5 (in)
